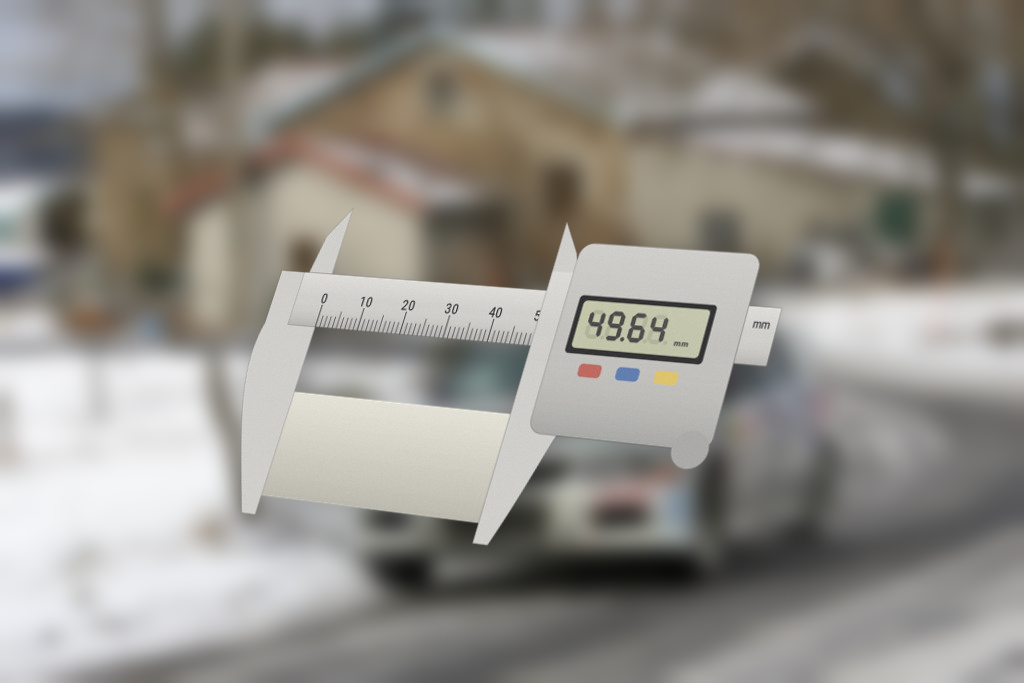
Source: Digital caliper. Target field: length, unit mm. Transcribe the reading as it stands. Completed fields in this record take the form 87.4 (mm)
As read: 49.64 (mm)
